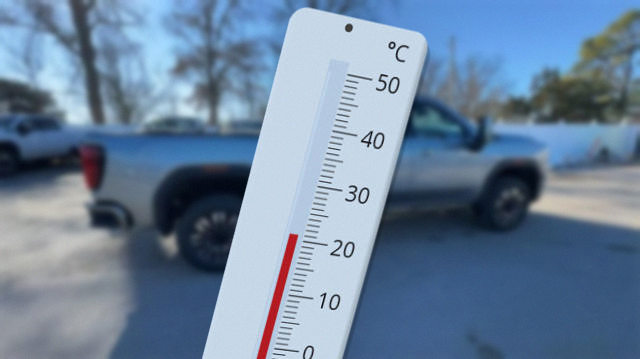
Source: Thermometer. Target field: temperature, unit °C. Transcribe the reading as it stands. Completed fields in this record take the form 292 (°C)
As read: 21 (°C)
